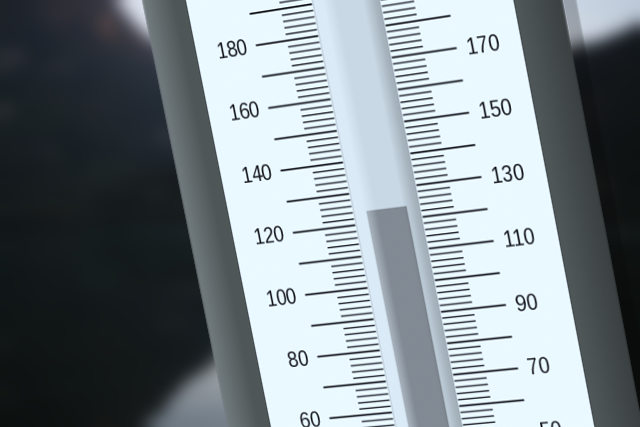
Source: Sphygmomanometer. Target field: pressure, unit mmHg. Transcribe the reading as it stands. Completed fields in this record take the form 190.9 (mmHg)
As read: 124 (mmHg)
